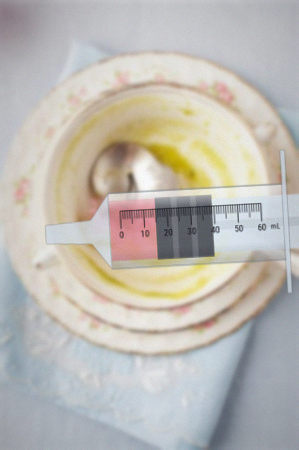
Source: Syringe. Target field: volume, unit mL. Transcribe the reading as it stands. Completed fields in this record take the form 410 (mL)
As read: 15 (mL)
